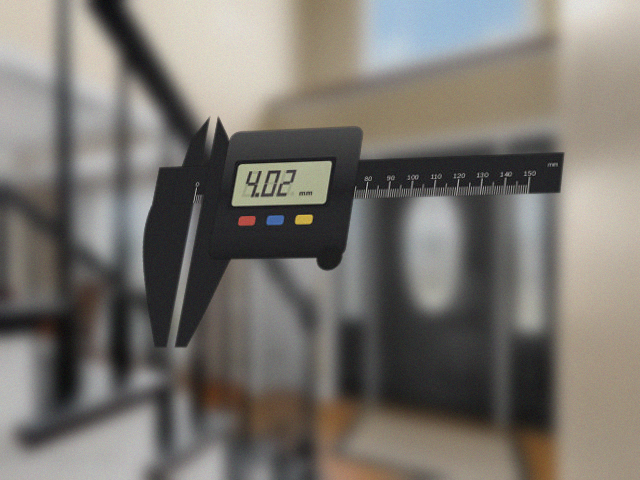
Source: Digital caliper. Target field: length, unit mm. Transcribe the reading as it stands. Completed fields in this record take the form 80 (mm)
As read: 4.02 (mm)
